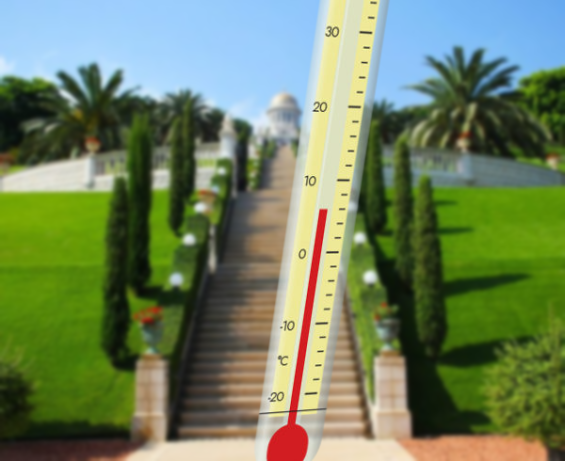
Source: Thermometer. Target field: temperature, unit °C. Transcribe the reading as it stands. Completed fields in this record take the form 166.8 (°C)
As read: 6 (°C)
